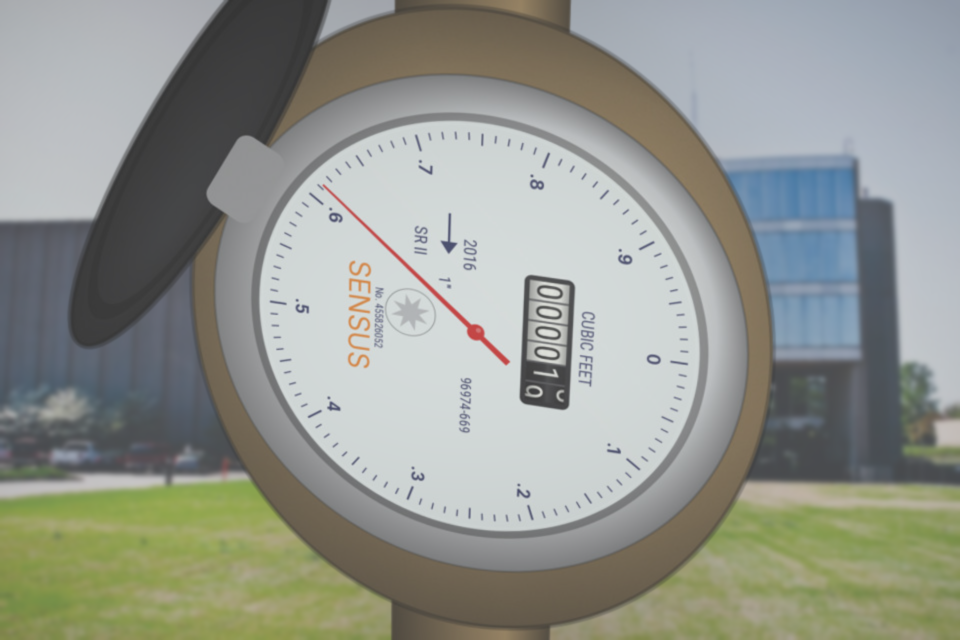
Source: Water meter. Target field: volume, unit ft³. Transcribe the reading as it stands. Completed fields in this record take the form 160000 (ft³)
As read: 18.61 (ft³)
